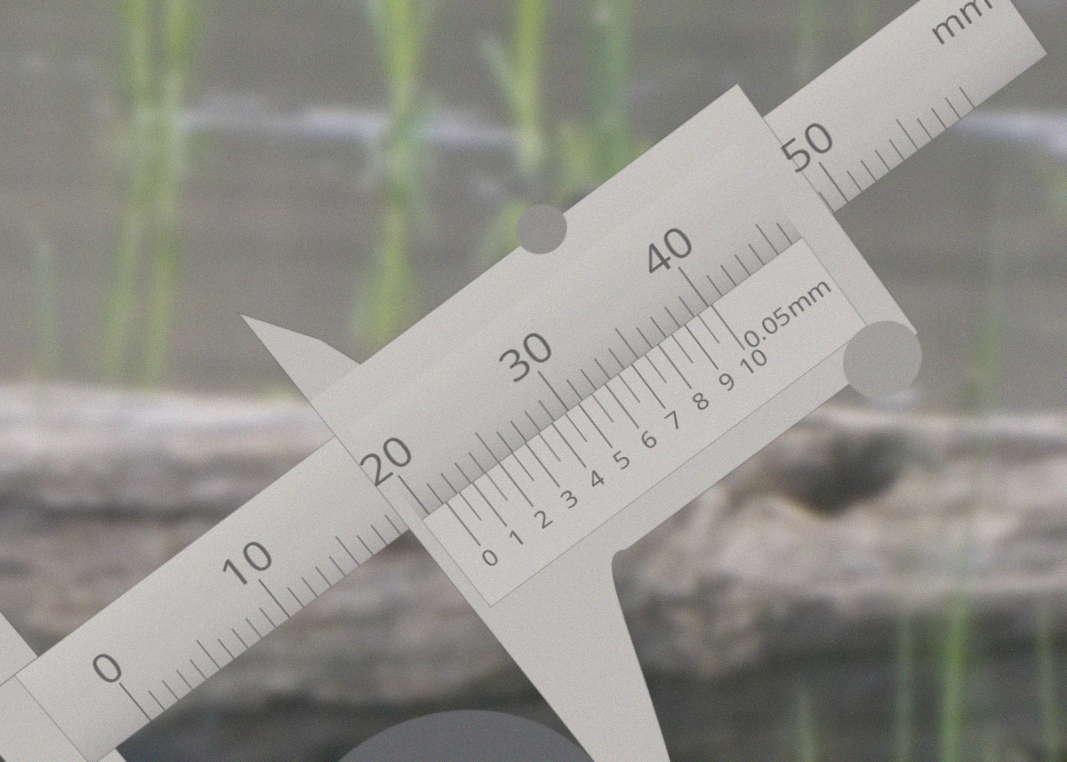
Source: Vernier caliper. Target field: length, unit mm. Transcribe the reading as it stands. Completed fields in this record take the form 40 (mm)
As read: 21.2 (mm)
